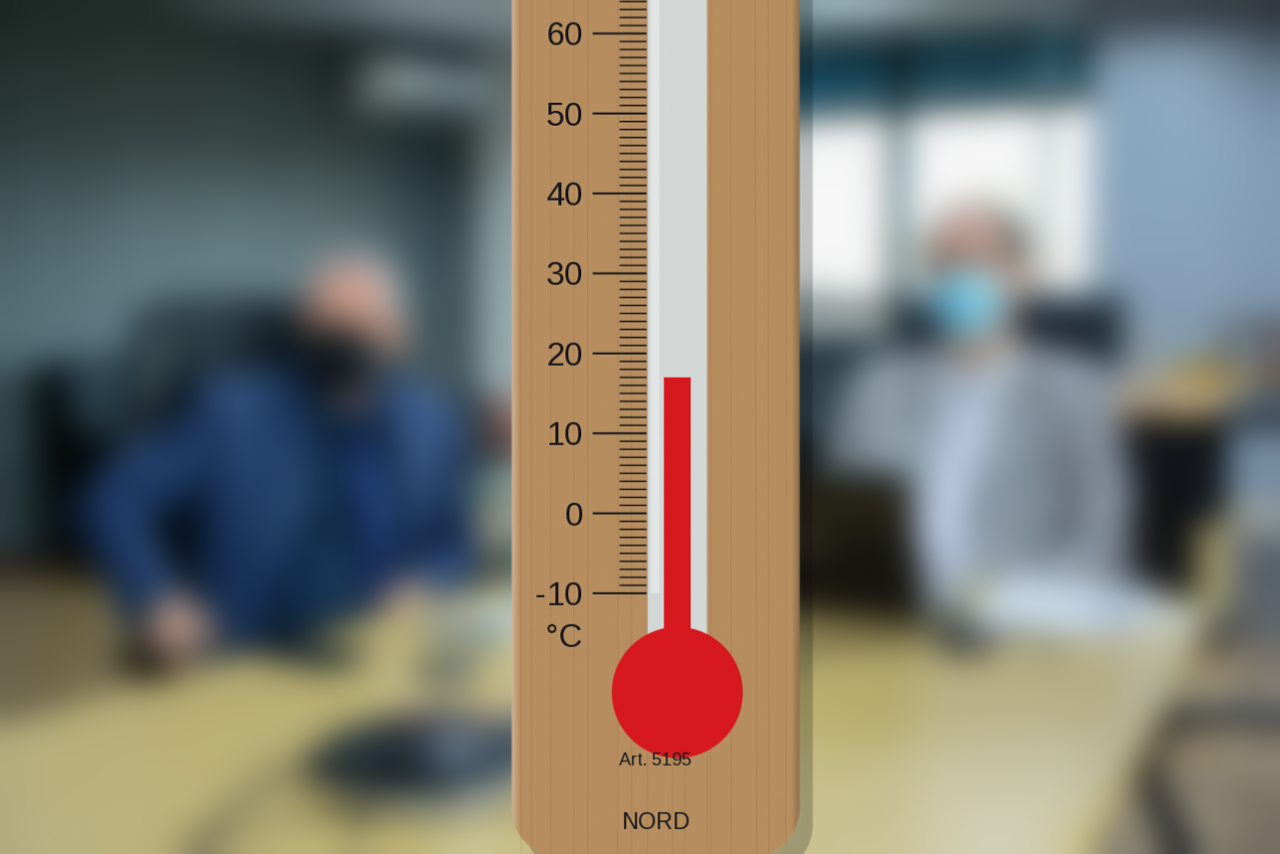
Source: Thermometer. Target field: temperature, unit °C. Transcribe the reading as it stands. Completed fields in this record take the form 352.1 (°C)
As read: 17 (°C)
